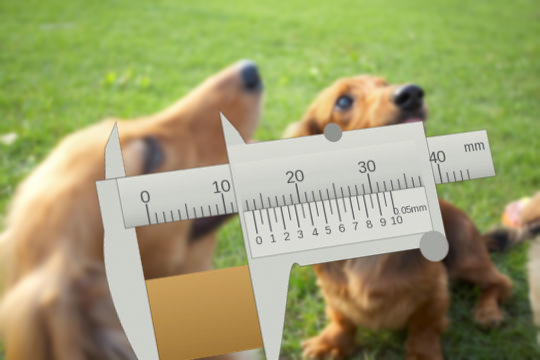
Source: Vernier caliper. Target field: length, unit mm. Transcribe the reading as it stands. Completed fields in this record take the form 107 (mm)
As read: 13.6 (mm)
